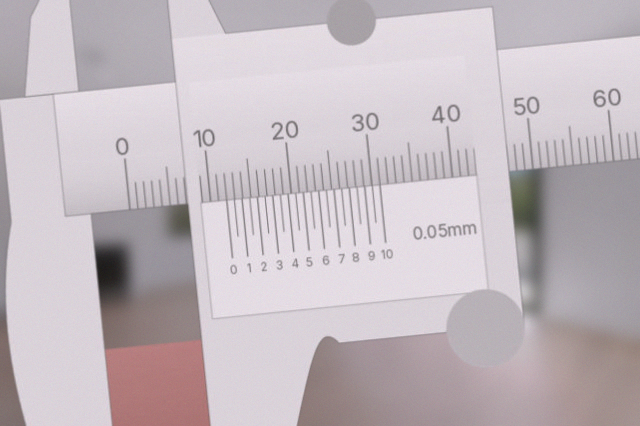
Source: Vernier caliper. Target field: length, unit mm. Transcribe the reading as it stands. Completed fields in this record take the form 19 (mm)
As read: 12.0 (mm)
